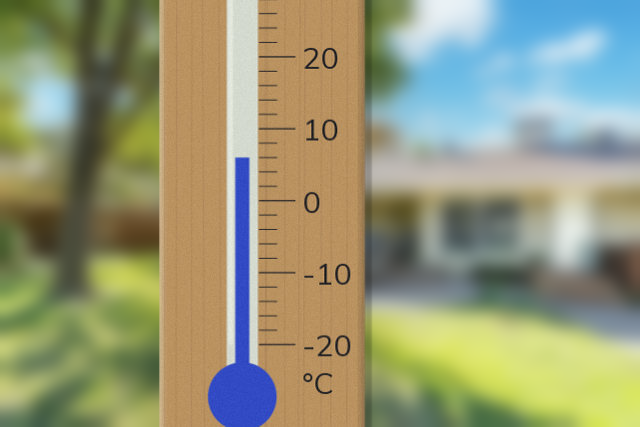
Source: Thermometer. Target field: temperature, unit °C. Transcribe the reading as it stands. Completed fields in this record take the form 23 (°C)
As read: 6 (°C)
